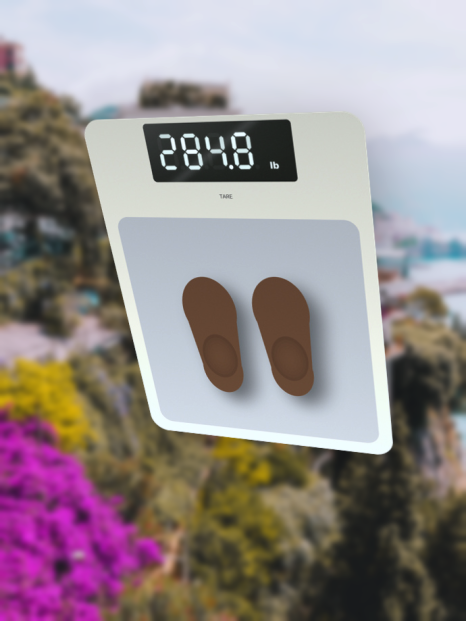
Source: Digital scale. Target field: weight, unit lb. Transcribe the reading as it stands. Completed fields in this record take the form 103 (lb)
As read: 284.8 (lb)
